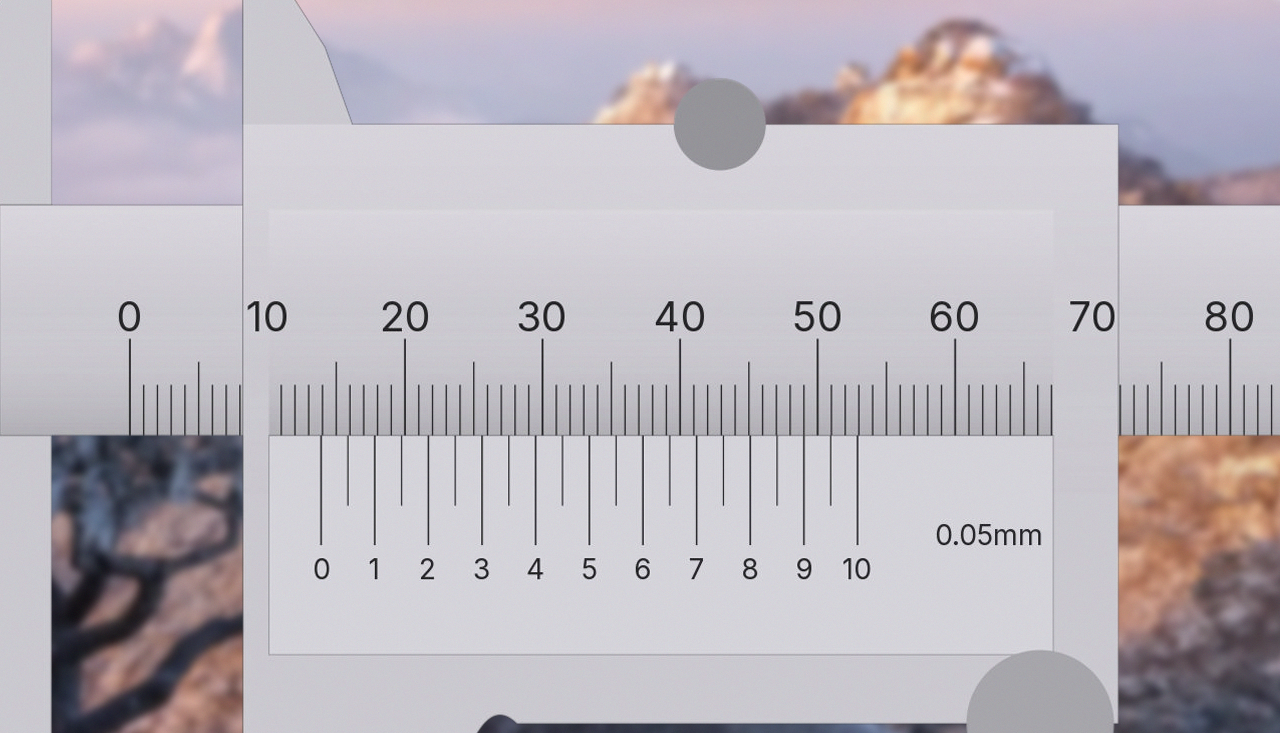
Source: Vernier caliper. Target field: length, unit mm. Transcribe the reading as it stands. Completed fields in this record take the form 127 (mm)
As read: 13.9 (mm)
